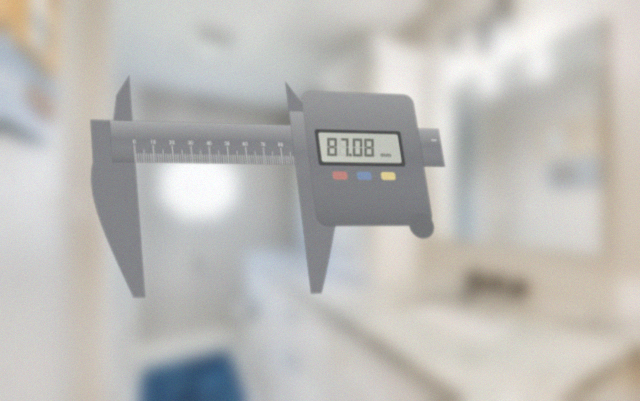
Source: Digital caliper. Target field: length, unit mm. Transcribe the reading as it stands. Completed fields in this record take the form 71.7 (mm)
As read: 87.08 (mm)
